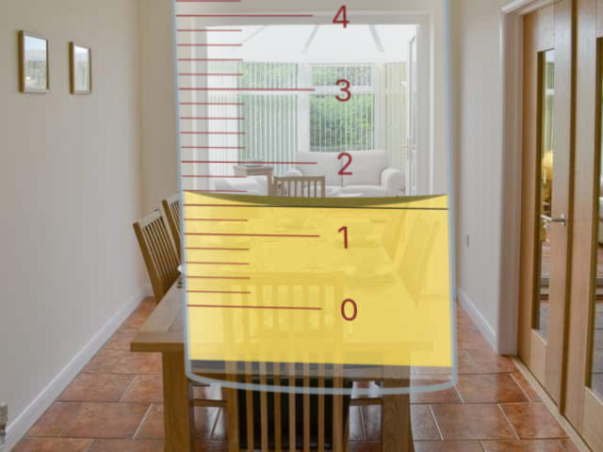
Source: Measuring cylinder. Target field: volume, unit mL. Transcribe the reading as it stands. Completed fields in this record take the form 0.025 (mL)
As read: 1.4 (mL)
